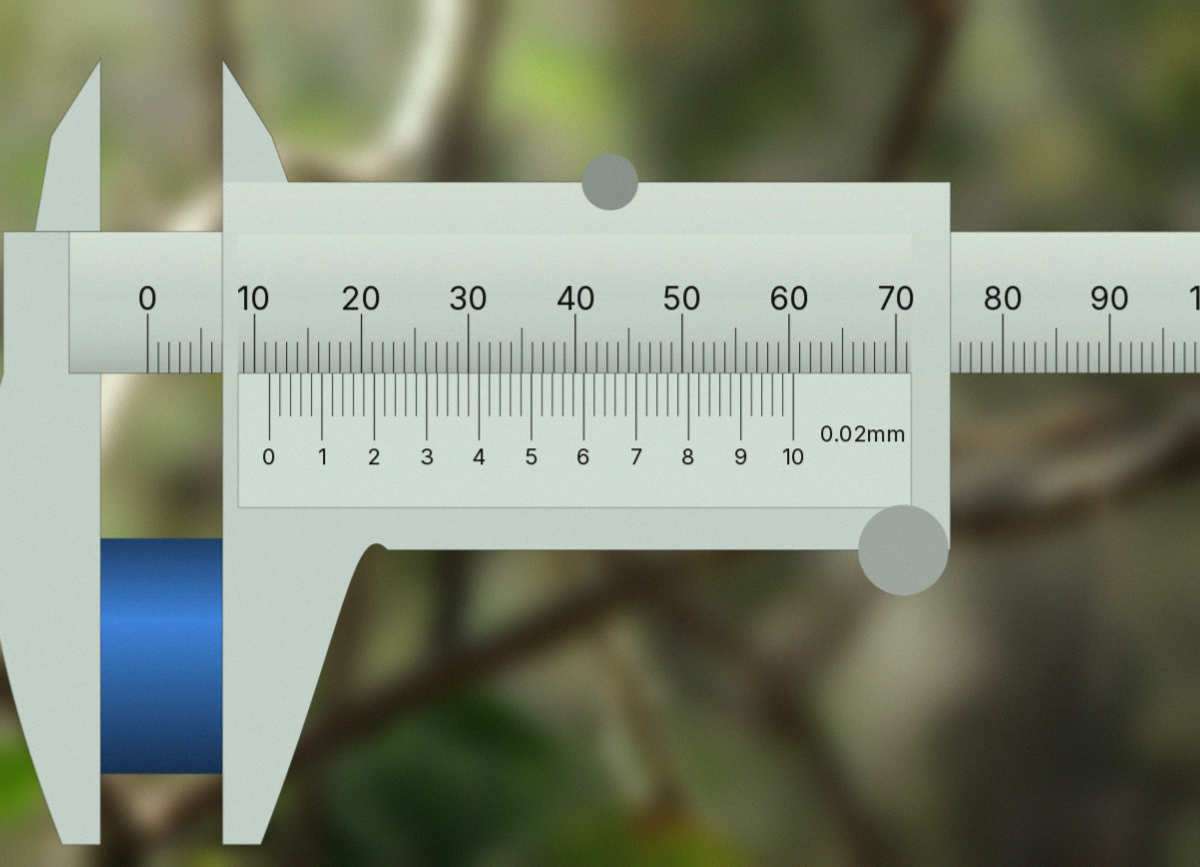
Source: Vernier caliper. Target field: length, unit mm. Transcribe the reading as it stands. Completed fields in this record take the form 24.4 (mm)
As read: 11.4 (mm)
